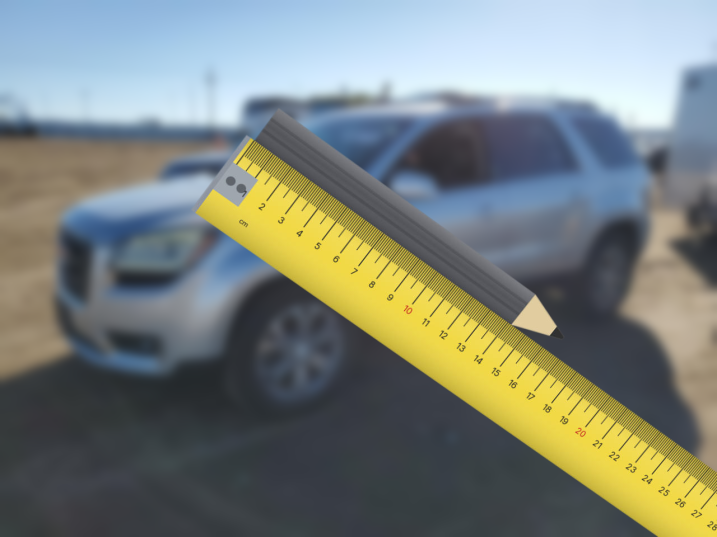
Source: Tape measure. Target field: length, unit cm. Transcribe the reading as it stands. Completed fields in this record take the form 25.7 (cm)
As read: 16.5 (cm)
